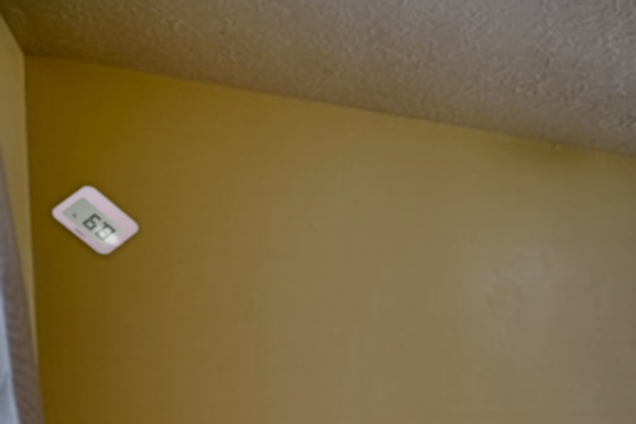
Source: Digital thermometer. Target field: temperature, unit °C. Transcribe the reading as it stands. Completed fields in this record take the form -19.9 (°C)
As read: 8.9 (°C)
